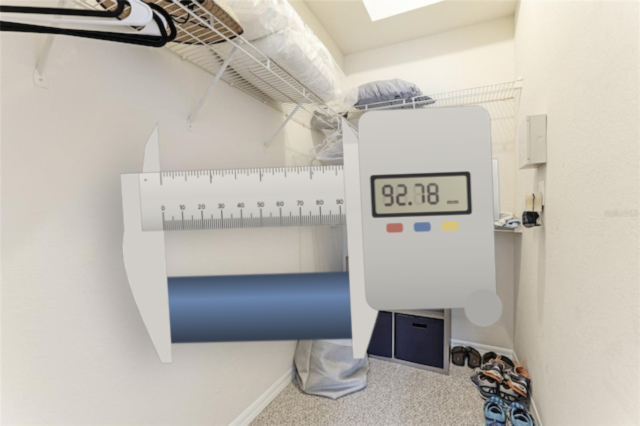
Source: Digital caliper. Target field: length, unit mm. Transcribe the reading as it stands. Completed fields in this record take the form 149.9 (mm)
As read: 92.78 (mm)
